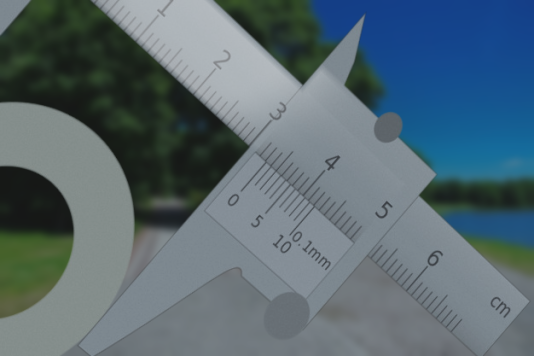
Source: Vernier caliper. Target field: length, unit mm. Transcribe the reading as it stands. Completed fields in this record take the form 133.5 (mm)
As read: 33.2 (mm)
